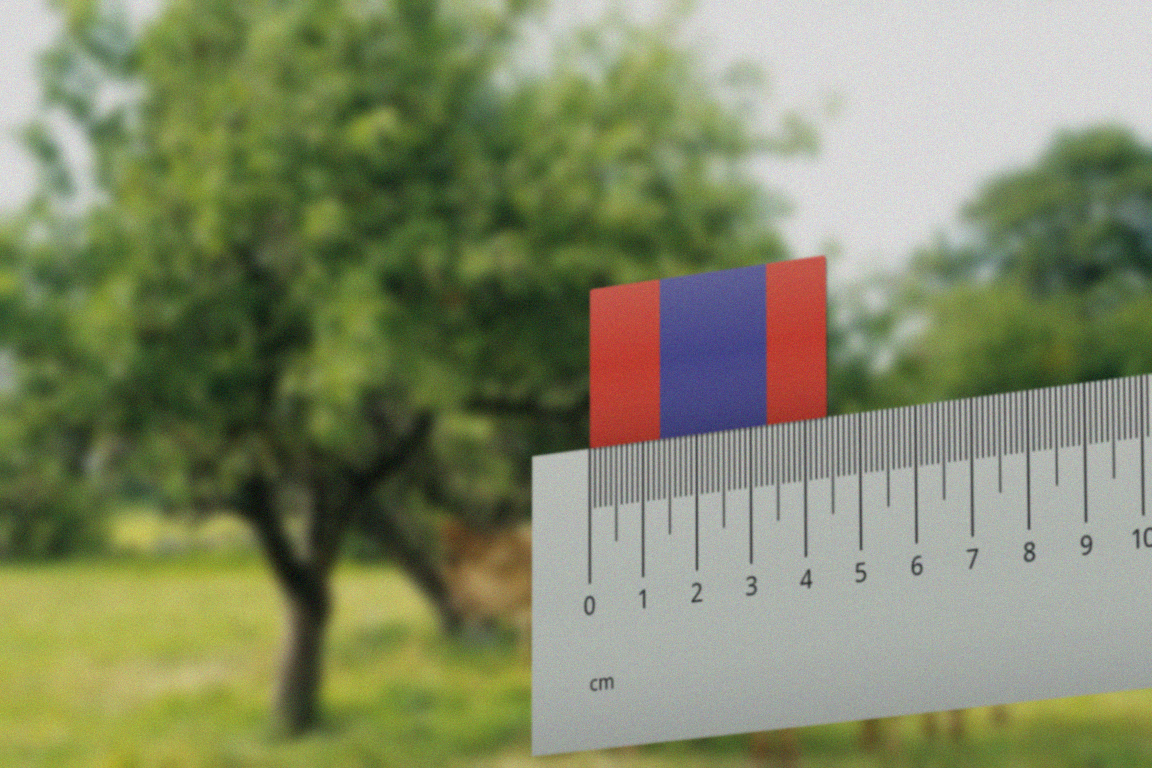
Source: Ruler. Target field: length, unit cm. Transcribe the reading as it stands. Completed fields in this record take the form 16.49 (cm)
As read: 4.4 (cm)
